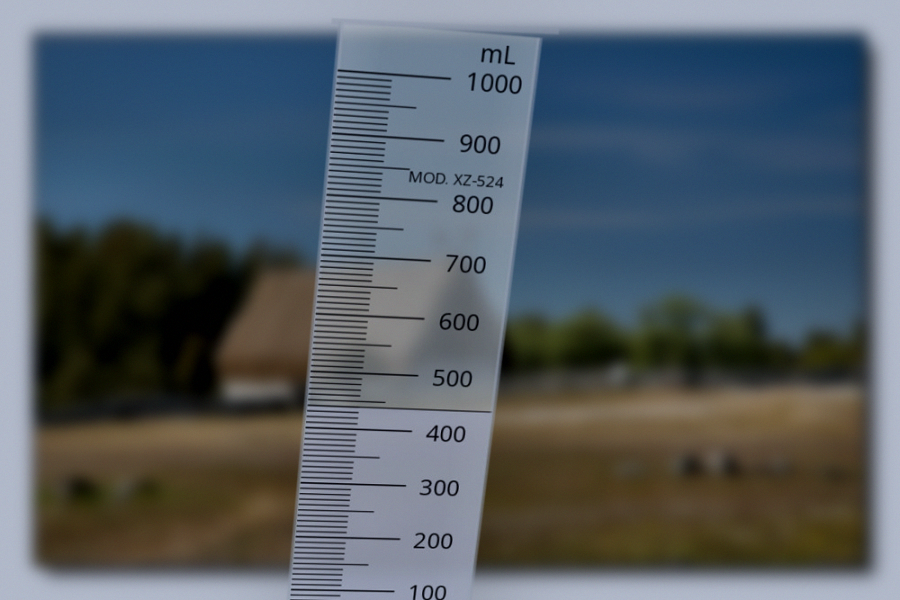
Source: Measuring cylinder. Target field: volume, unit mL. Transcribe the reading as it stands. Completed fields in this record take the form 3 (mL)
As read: 440 (mL)
